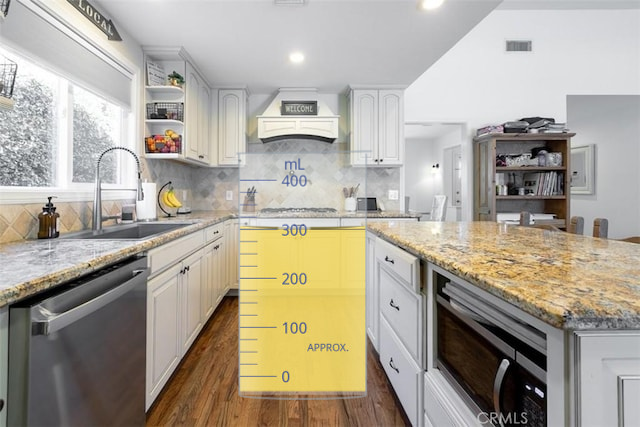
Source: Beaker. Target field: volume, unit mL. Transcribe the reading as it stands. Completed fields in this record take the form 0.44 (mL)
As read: 300 (mL)
